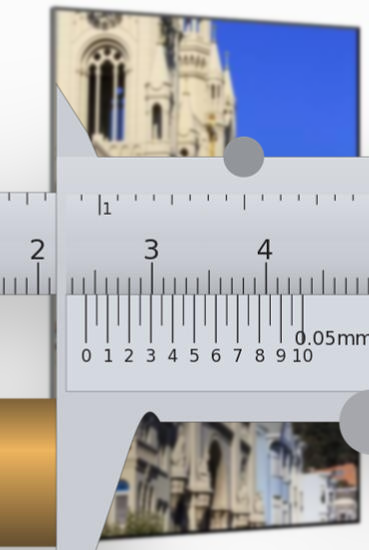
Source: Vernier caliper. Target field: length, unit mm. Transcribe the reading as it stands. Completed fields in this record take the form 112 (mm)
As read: 24.2 (mm)
